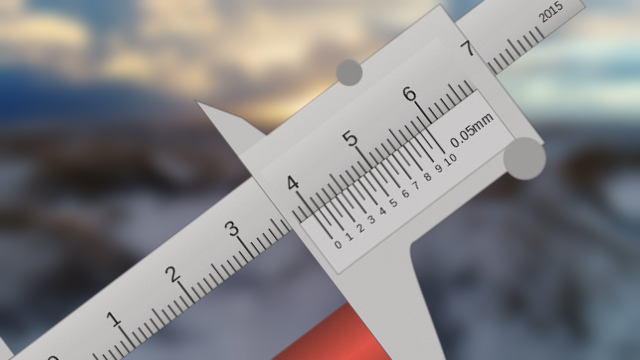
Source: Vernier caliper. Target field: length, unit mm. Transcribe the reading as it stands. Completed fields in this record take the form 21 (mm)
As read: 40.0 (mm)
